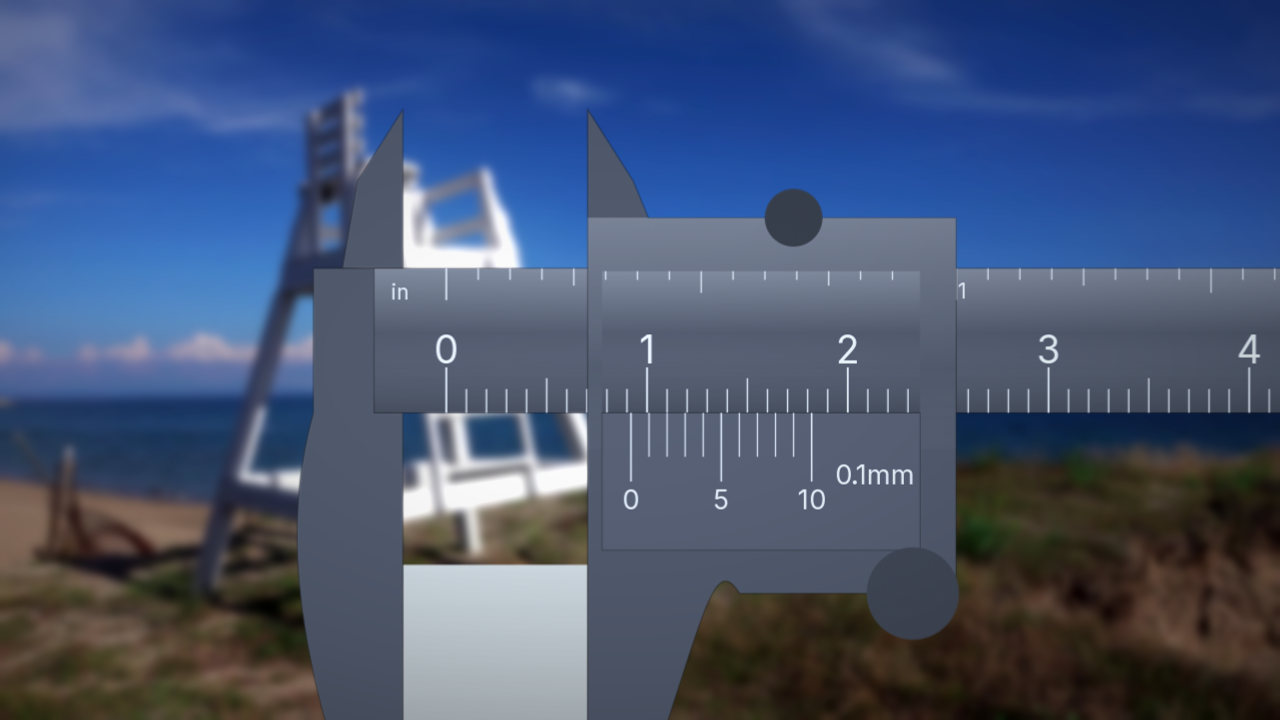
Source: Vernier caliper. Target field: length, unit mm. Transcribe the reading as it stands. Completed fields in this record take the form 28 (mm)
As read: 9.2 (mm)
